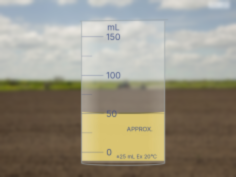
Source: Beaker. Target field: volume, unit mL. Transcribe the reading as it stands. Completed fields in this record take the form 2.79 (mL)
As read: 50 (mL)
